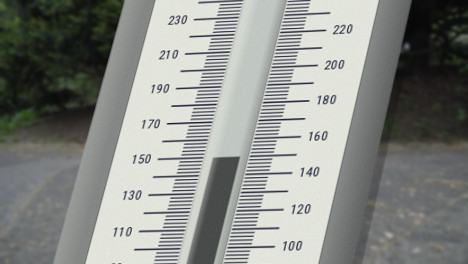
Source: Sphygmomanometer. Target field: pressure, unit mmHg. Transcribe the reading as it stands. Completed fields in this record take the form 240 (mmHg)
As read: 150 (mmHg)
